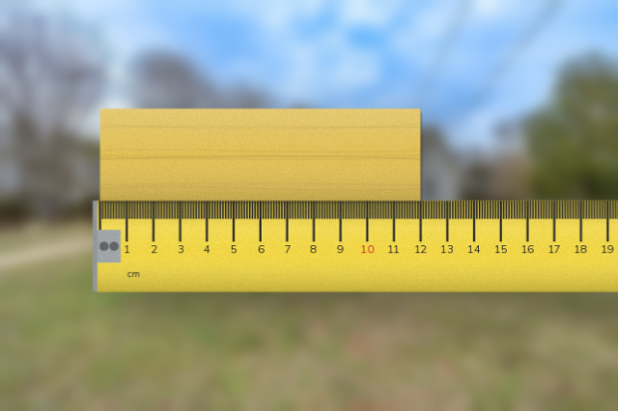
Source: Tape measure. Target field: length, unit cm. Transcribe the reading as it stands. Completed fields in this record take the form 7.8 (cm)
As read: 12 (cm)
